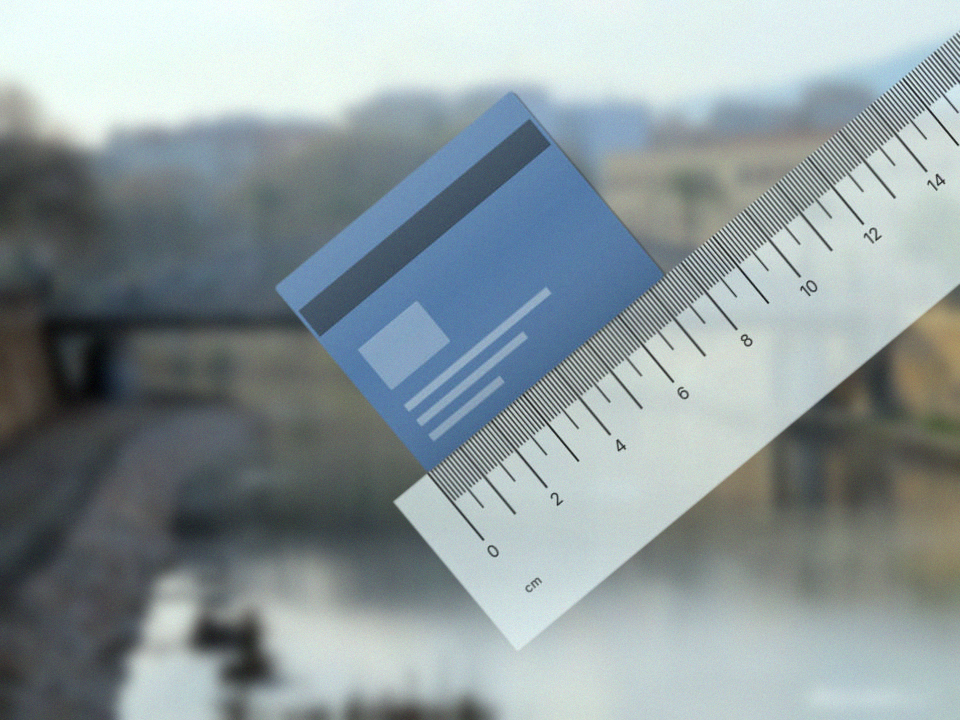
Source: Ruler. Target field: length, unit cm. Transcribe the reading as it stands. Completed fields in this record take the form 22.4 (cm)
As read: 7.5 (cm)
